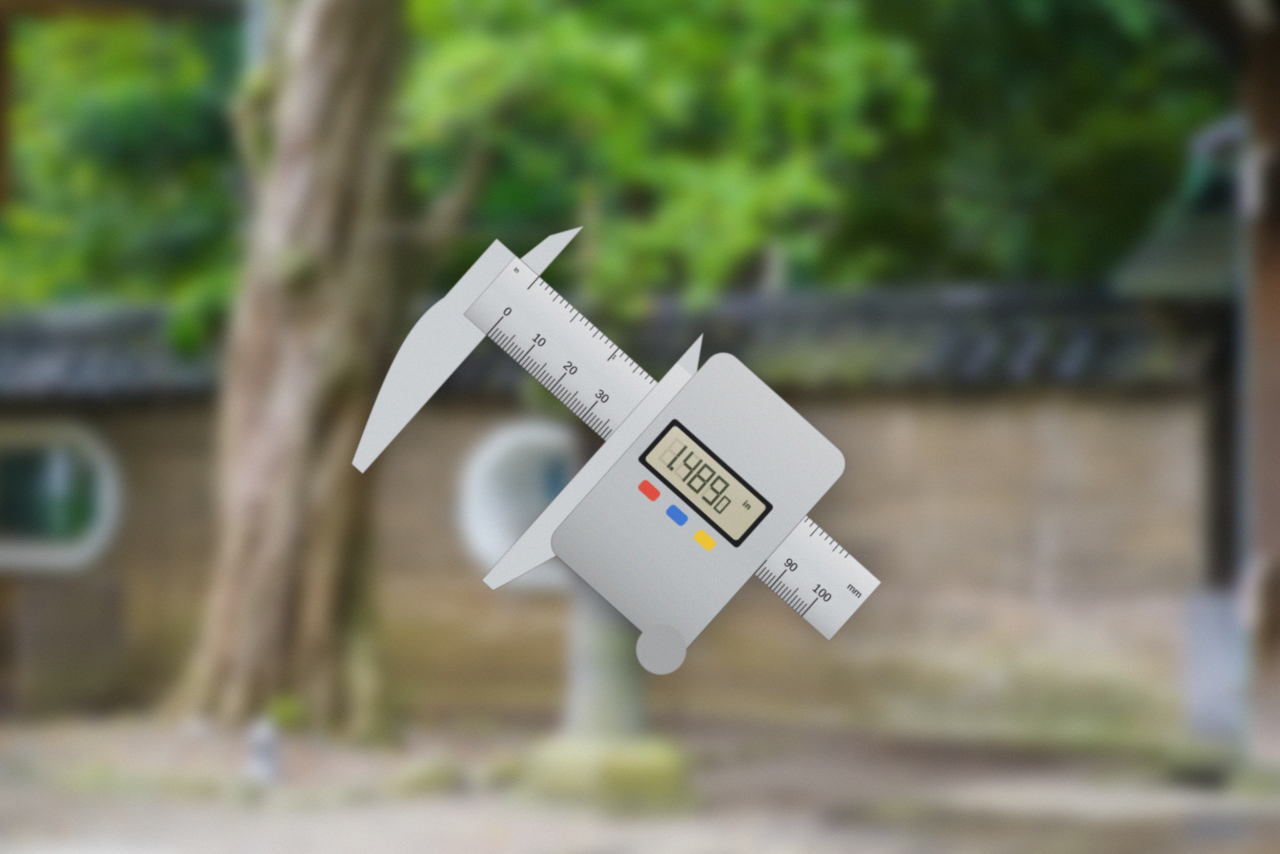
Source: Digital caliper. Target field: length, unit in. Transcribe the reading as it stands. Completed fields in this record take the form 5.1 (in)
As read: 1.4890 (in)
